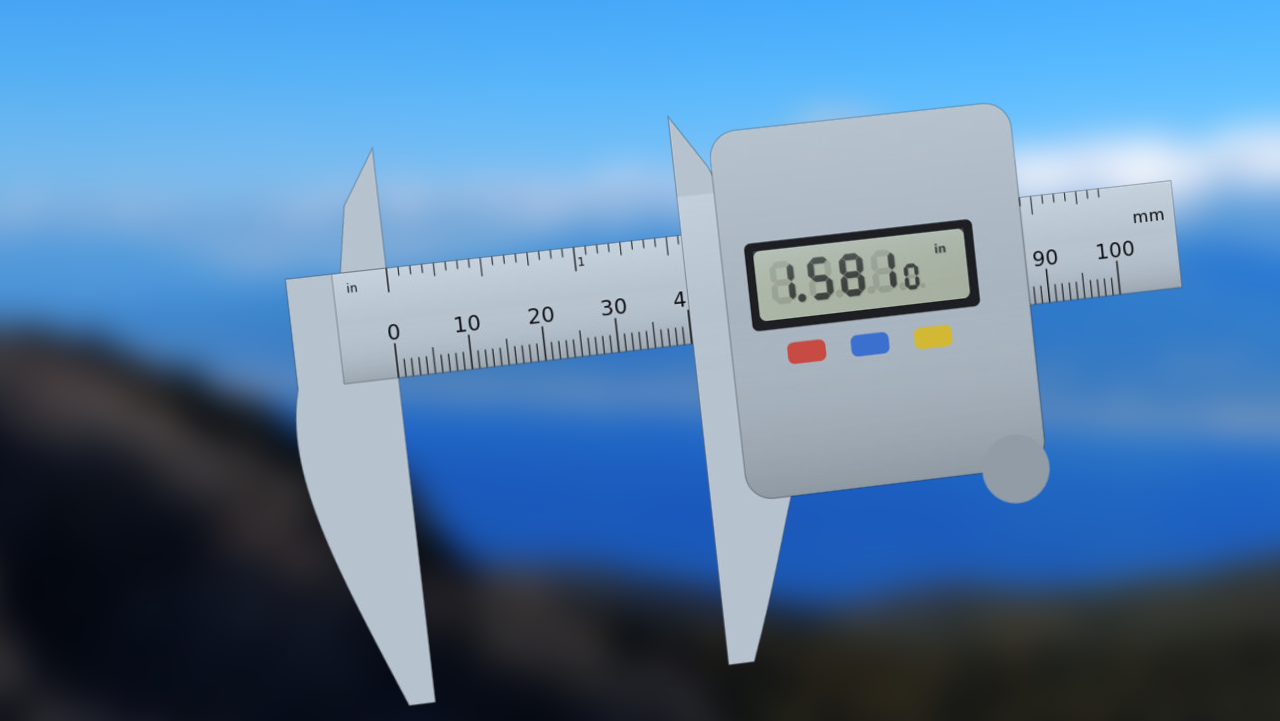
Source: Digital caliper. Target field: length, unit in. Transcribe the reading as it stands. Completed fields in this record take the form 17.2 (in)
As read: 1.5810 (in)
